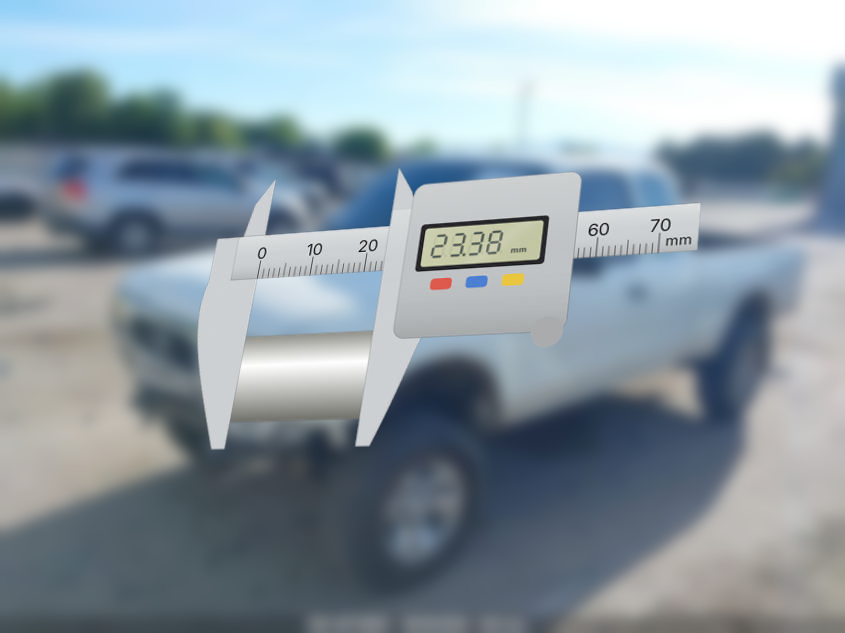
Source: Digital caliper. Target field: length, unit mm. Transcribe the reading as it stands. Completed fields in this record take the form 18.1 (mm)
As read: 23.38 (mm)
